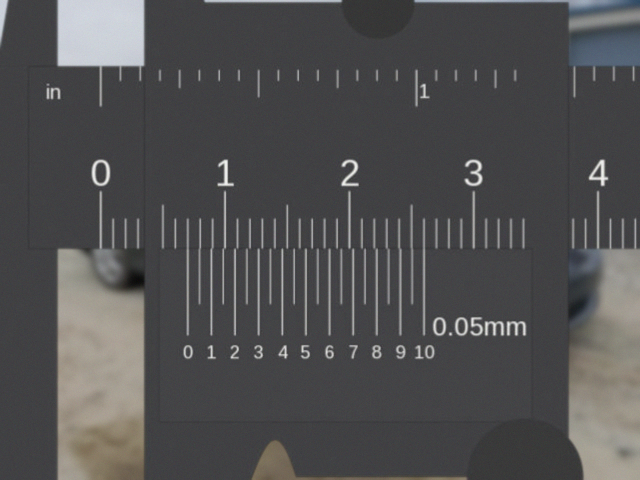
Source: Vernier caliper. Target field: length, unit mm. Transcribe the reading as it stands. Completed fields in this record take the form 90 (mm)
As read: 7.0 (mm)
